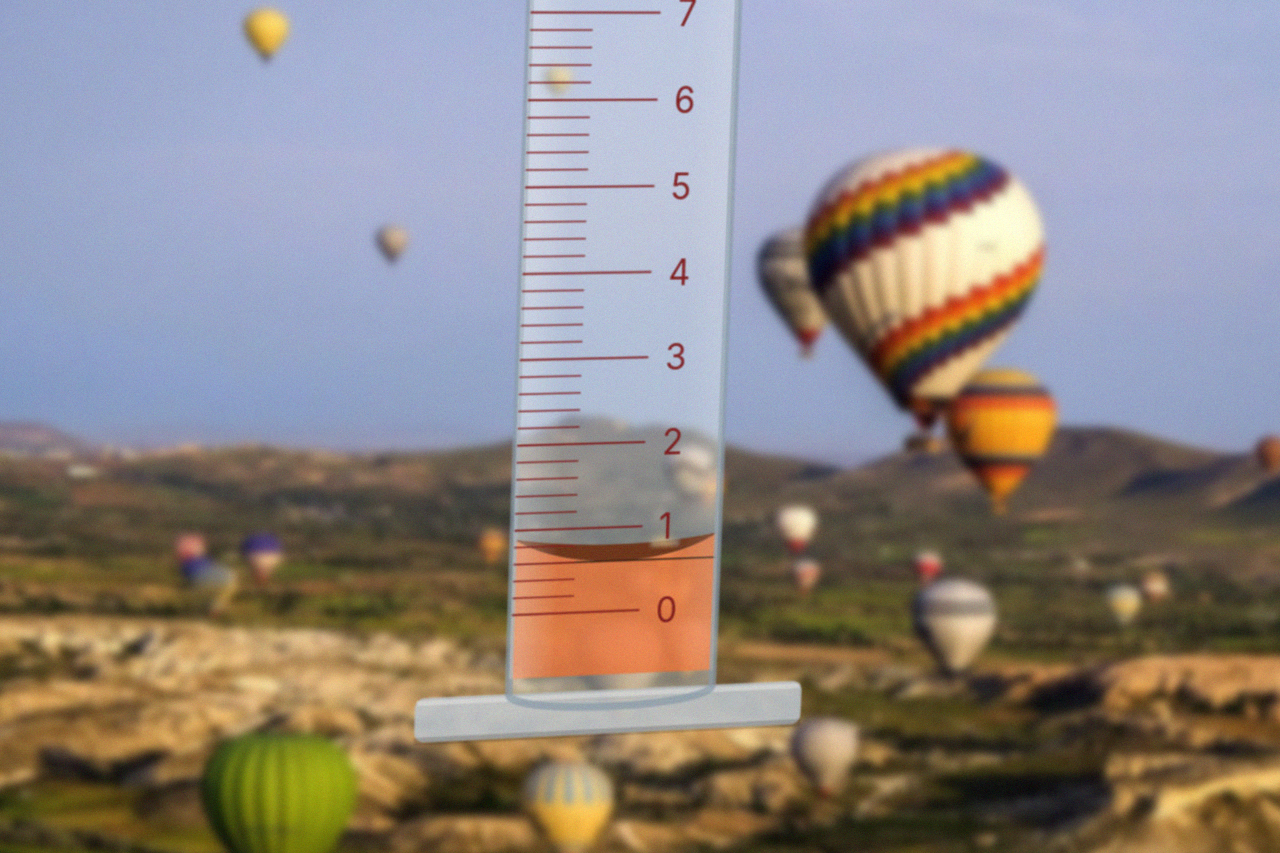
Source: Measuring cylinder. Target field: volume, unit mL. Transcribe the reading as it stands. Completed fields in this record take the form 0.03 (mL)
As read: 0.6 (mL)
